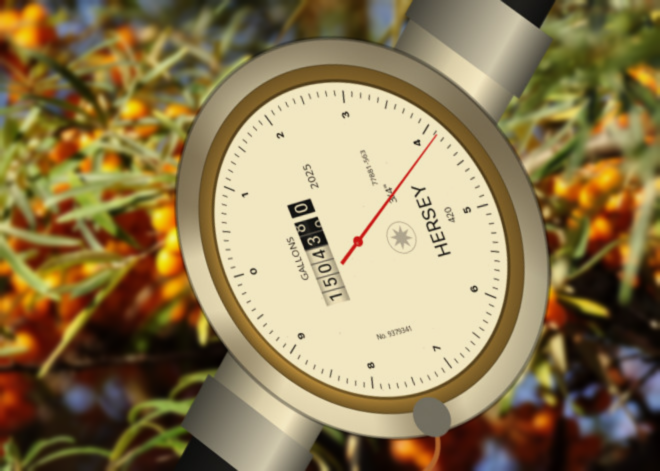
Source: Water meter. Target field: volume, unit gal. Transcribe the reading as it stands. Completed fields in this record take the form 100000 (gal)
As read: 1504384.1 (gal)
